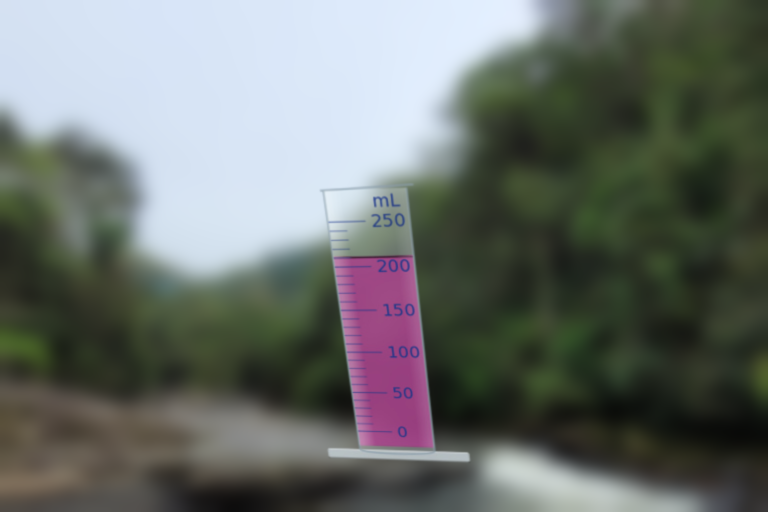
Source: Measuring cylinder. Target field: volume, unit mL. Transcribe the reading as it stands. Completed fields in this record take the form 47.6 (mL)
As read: 210 (mL)
